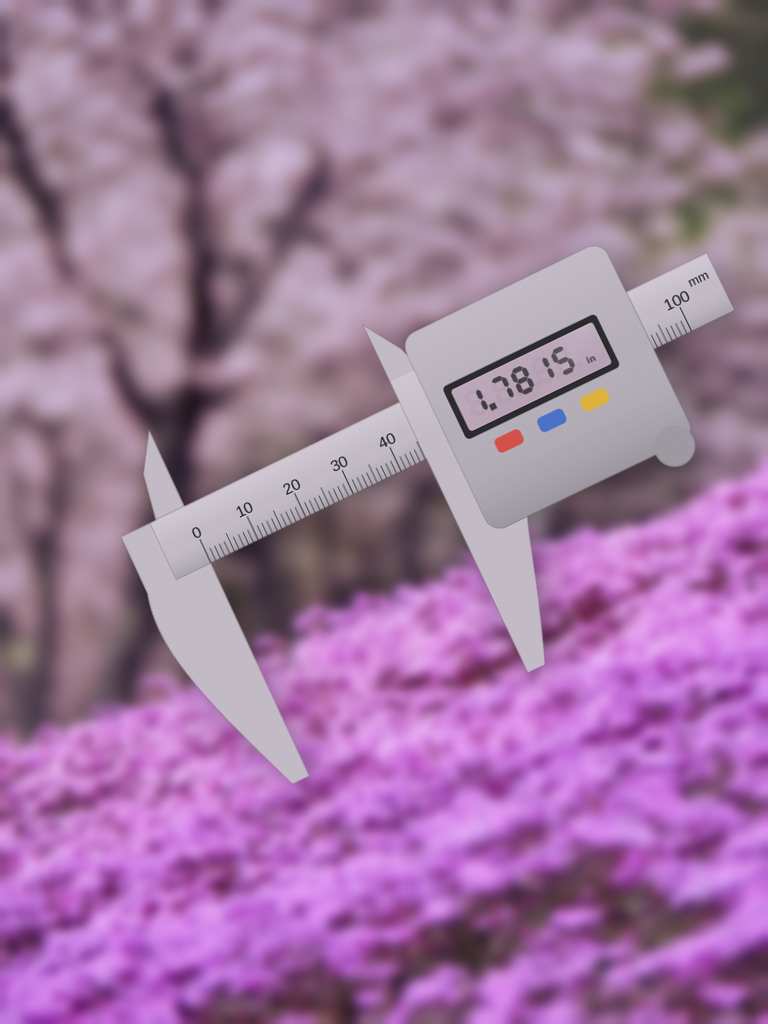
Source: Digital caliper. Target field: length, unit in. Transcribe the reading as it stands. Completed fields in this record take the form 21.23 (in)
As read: 1.7815 (in)
